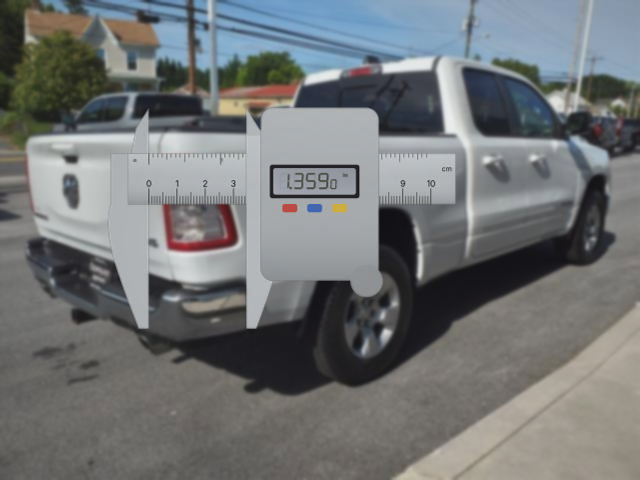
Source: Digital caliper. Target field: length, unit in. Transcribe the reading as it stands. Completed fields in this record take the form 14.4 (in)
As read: 1.3590 (in)
